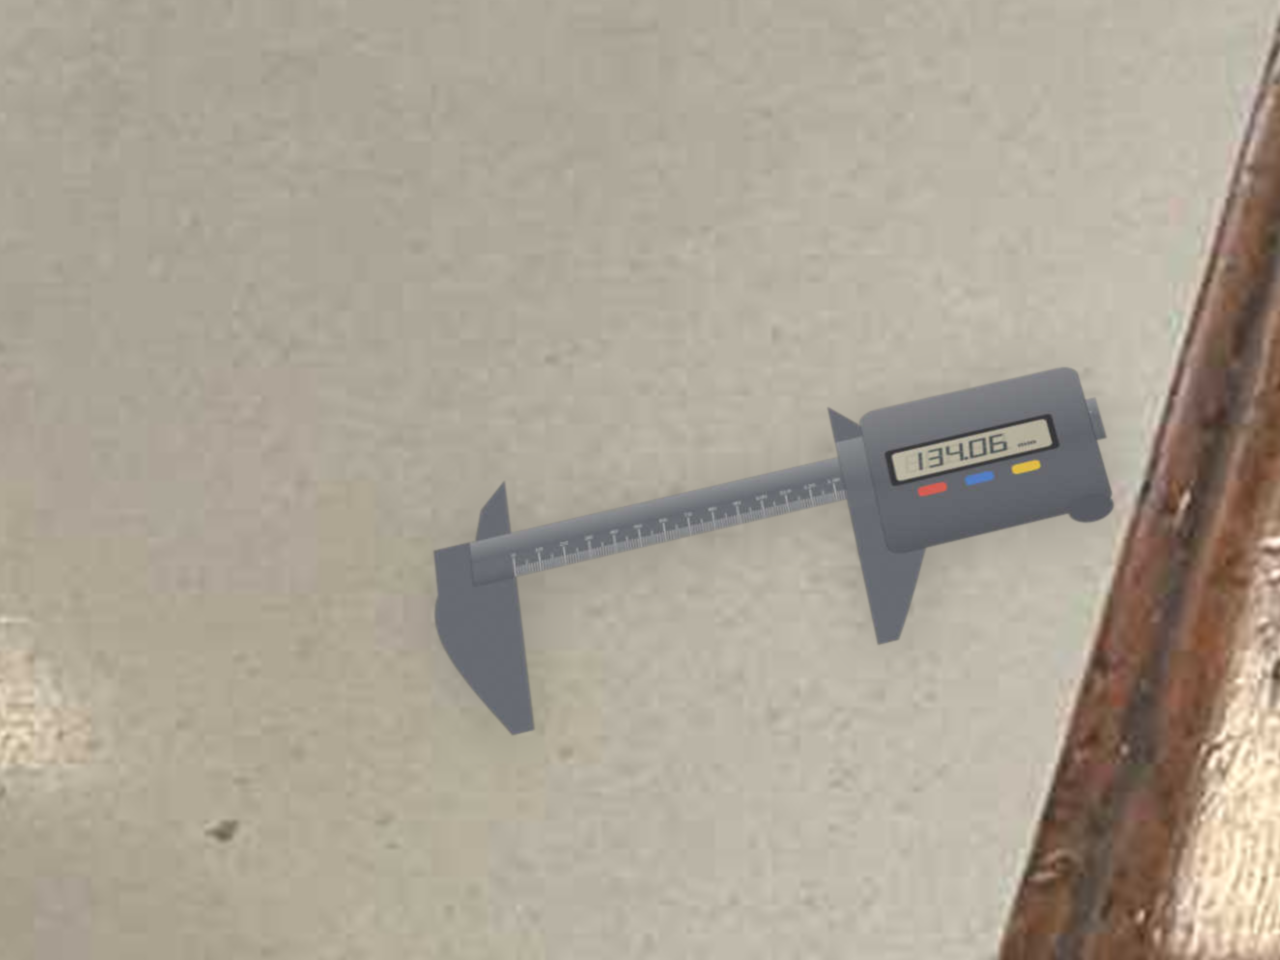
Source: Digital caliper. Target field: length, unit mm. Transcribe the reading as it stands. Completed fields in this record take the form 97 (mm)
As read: 134.06 (mm)
